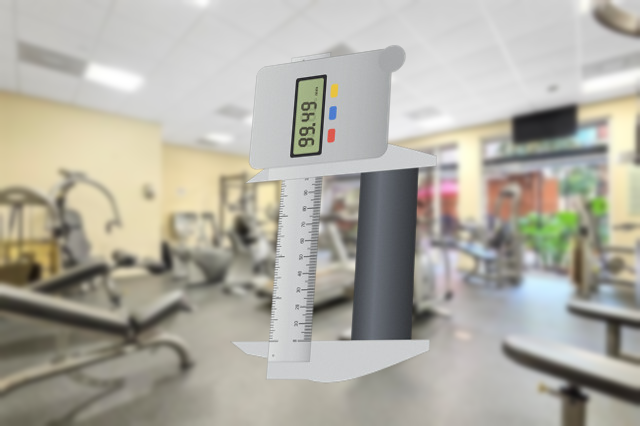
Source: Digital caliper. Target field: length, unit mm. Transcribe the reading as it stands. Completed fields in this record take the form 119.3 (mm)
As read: 99.49 (mm)
